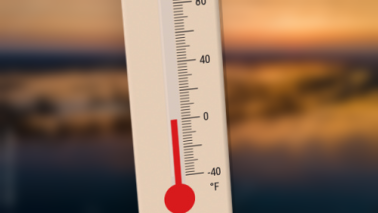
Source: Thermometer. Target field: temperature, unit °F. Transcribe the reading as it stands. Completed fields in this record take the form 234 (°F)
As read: 0 (°F)
